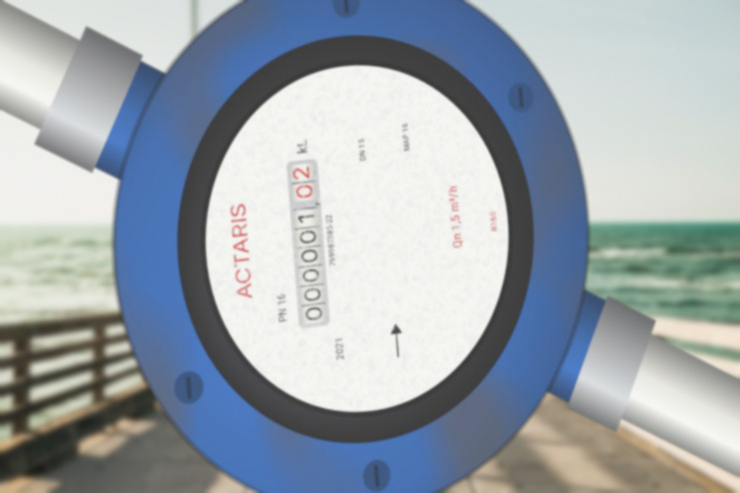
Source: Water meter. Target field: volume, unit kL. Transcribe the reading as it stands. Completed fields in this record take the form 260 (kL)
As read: 1.02 (kL)
